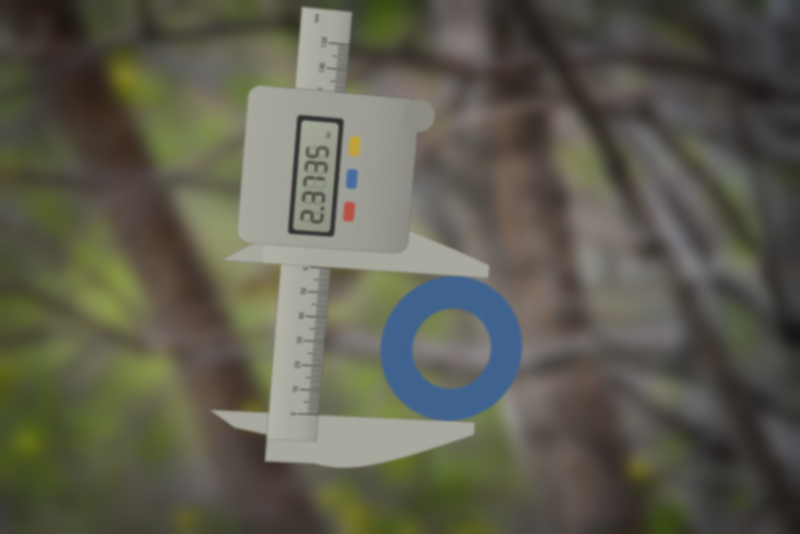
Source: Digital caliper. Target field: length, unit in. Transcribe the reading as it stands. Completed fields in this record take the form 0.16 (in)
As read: 2.3735 (in)
